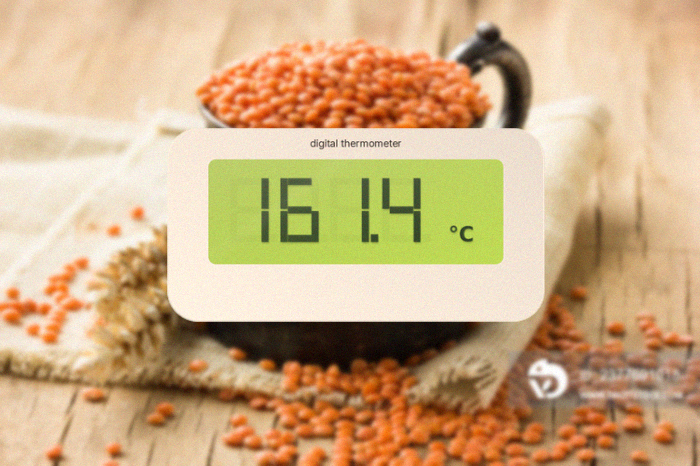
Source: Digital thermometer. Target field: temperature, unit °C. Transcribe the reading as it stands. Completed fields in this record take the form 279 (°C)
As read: 161.4 (°C)
